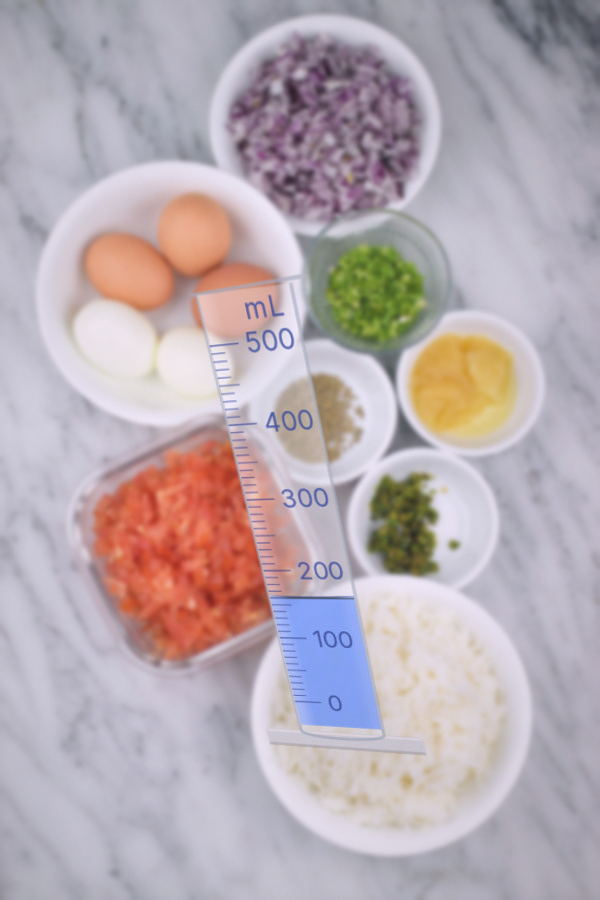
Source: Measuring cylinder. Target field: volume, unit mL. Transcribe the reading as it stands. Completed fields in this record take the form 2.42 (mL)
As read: 160 (mL)
